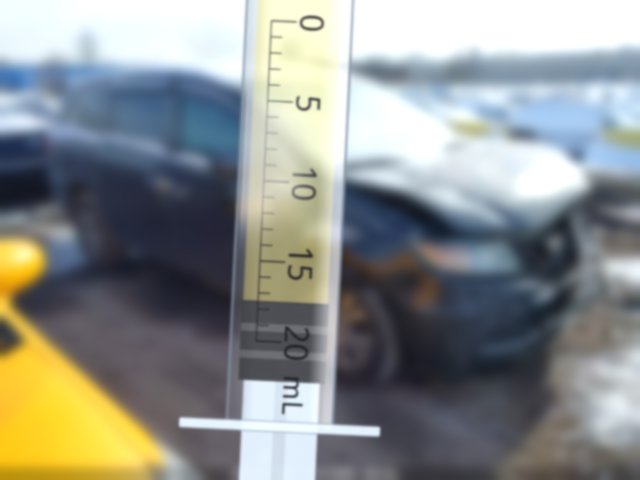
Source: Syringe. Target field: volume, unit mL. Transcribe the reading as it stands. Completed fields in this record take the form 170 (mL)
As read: 17.5 (mL)
